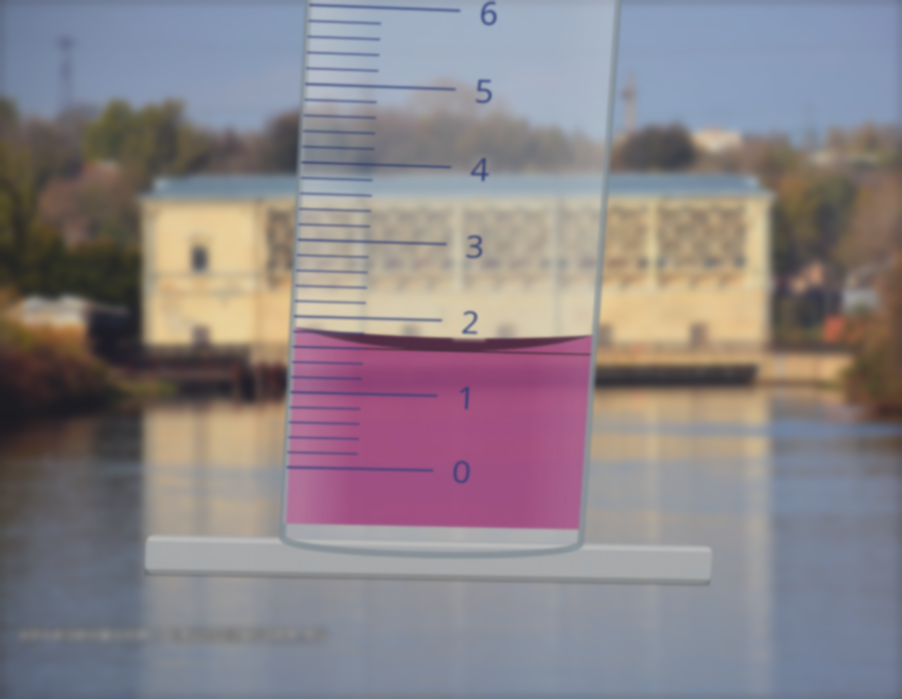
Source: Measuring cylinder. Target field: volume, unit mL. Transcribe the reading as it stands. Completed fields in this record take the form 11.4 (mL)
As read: 1.6 (mL)
